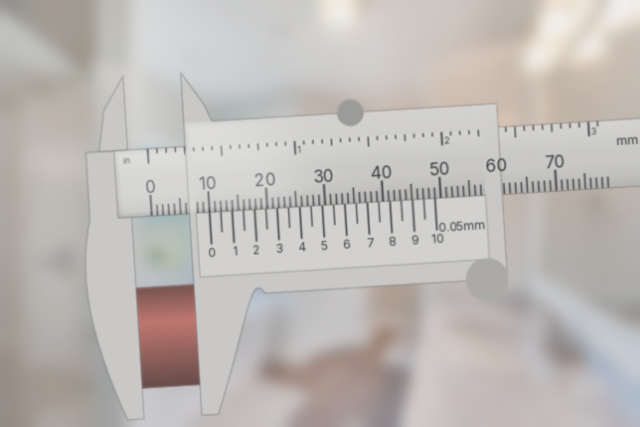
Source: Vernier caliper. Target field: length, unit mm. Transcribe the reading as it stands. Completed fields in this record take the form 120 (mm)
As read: 10.0 (mm)
